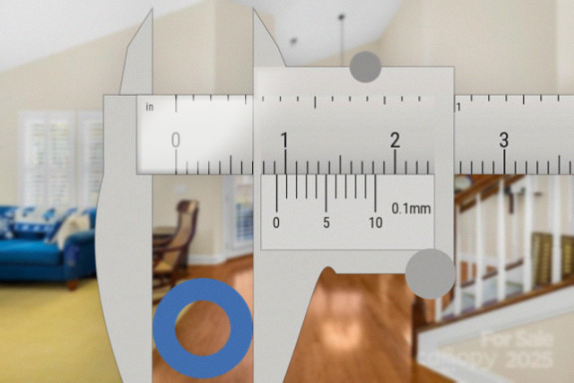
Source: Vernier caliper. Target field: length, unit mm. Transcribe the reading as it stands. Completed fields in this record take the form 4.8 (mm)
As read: 9.2 (mm)
